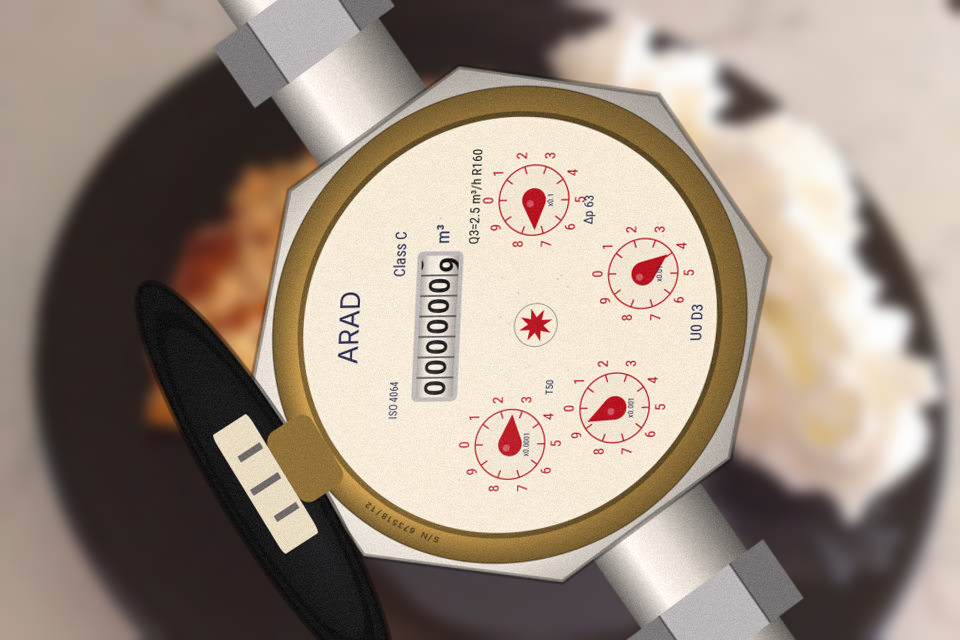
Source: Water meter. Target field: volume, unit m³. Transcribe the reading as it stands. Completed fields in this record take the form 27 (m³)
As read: 8.7392 (m³)
